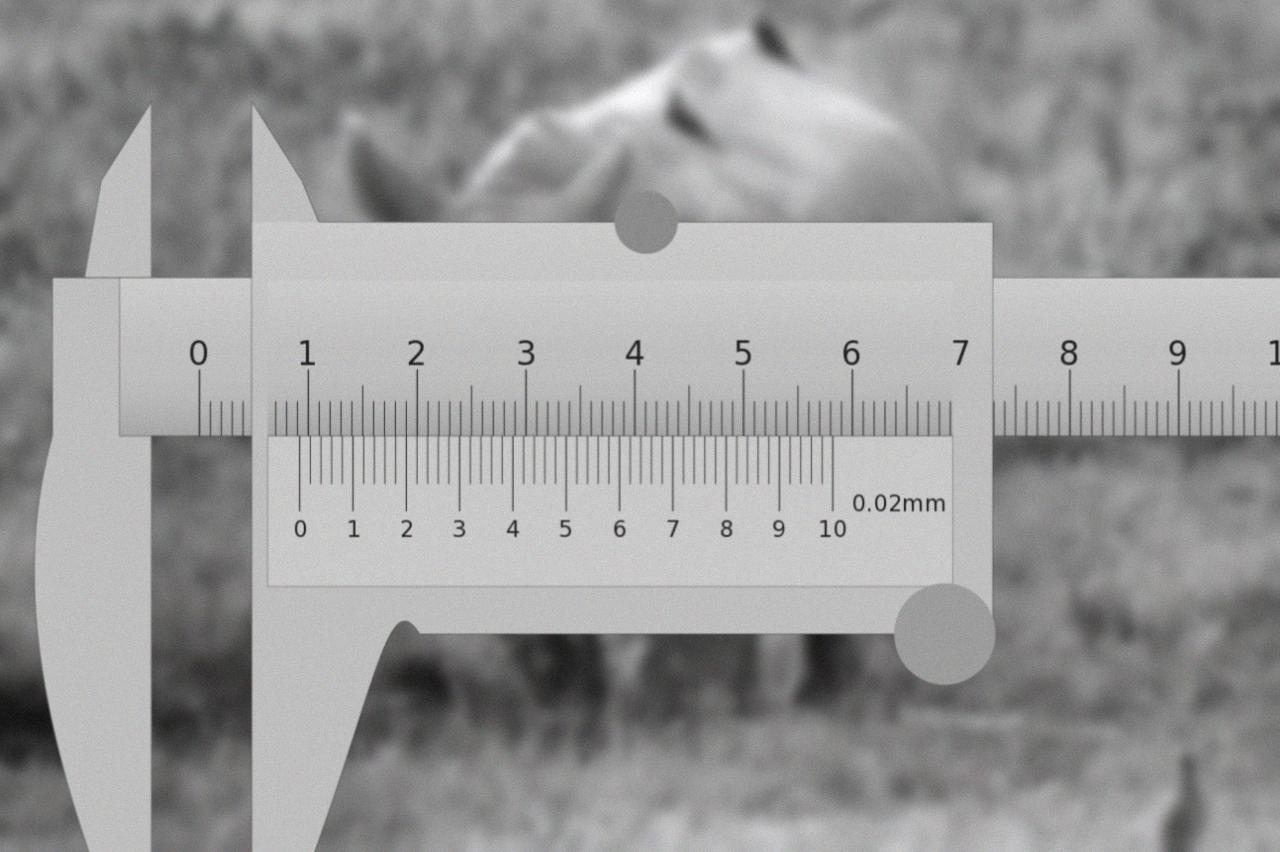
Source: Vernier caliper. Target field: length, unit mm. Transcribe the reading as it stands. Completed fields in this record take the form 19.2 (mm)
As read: 9.2 (mm)
